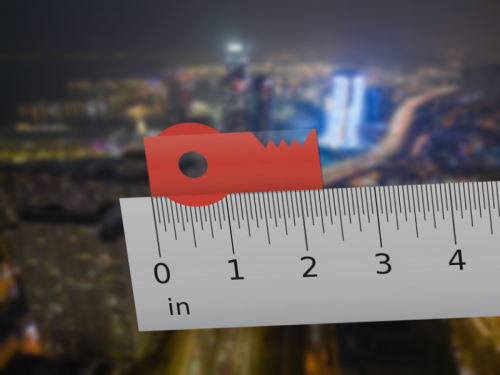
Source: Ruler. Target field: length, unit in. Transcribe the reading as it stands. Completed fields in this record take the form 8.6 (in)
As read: 2.3125 (in)
